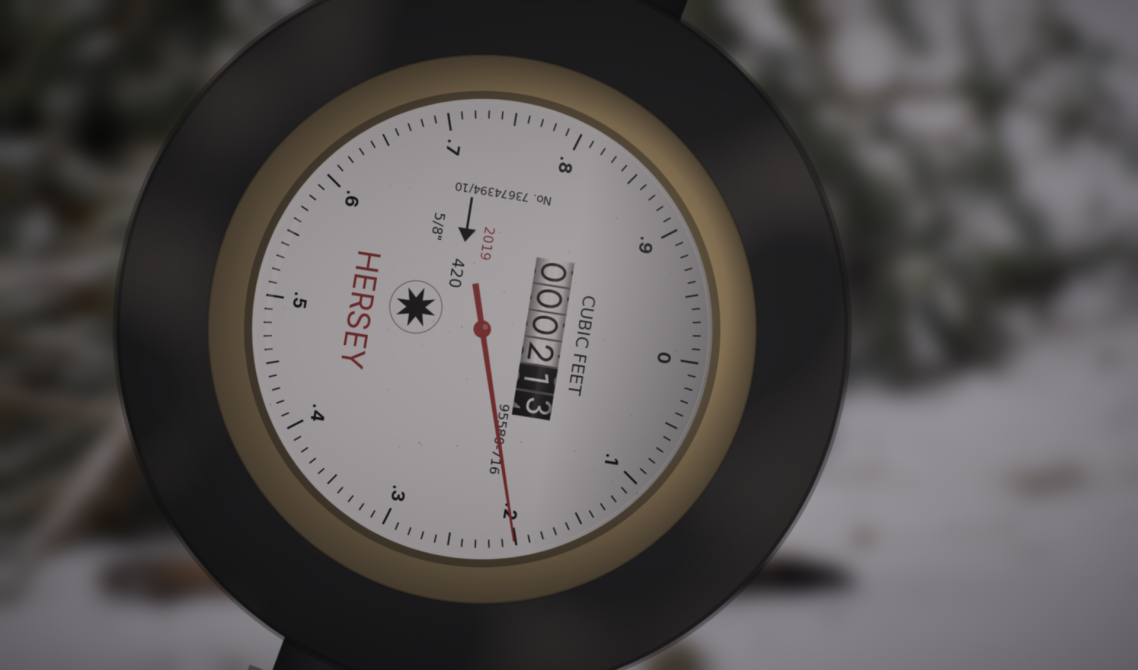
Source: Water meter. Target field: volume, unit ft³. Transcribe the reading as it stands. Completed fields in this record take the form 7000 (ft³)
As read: 213.20 (ft³)
